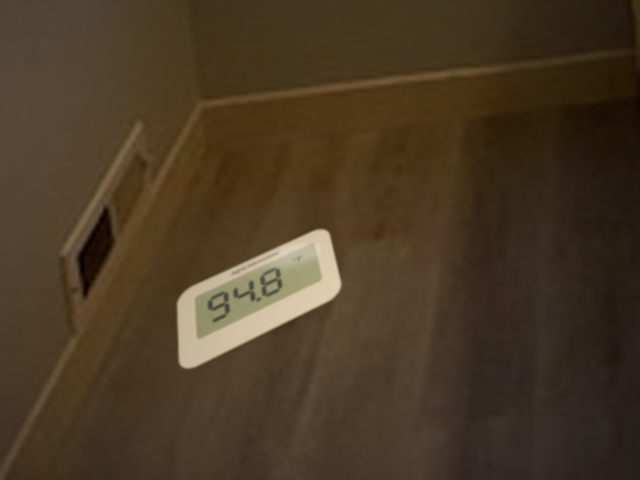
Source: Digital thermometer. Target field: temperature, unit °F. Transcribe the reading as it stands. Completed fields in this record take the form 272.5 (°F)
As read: 94.8 (°F)
